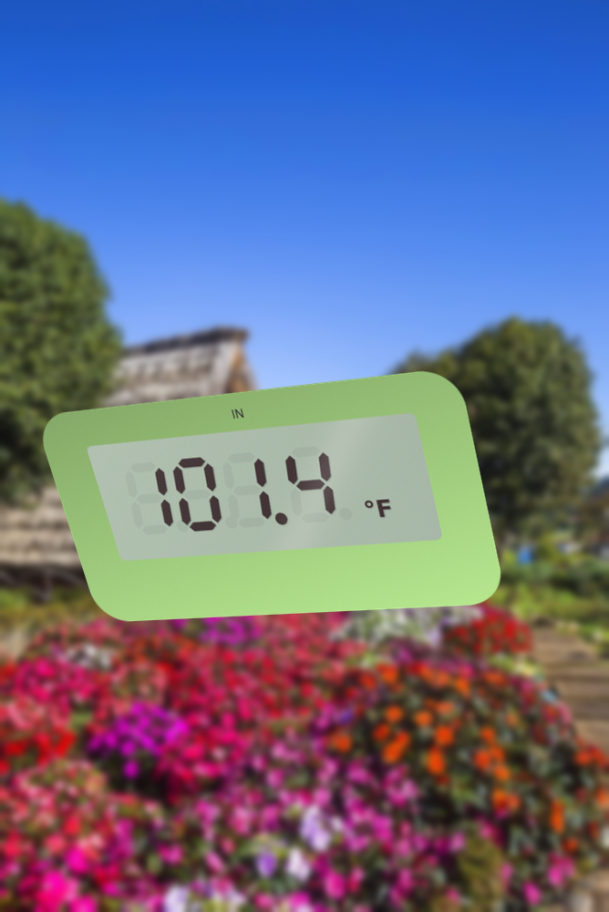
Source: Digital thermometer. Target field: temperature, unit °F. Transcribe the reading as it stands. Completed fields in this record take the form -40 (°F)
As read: 101.4 (°F)
